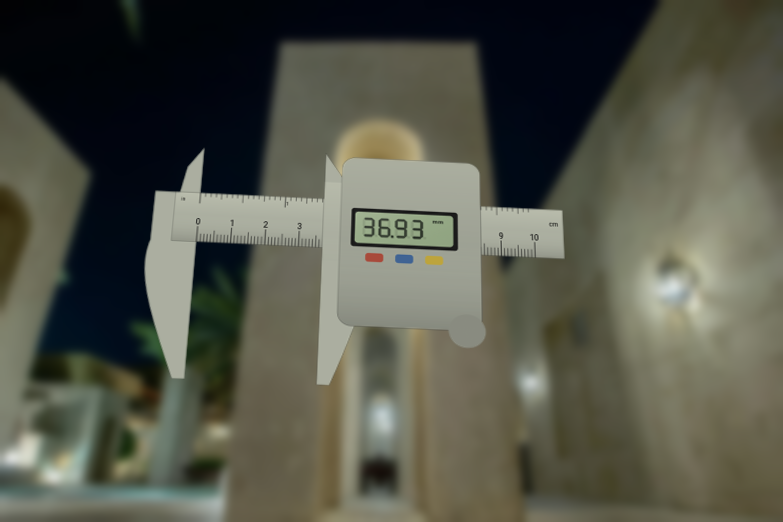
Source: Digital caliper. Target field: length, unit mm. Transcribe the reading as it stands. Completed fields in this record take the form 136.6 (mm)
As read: 36.93 (mm)
